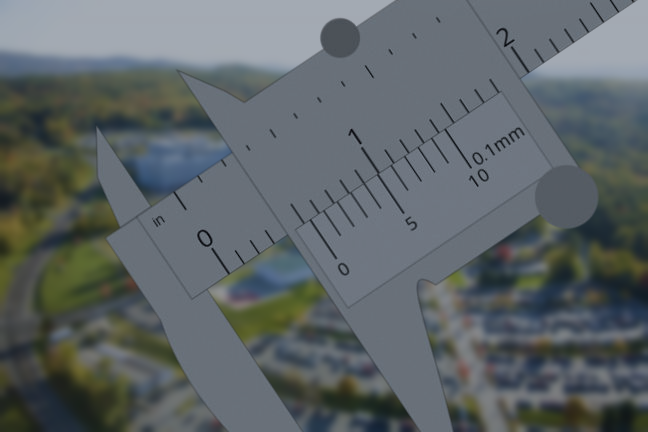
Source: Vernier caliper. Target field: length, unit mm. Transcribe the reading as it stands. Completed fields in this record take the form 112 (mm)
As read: 5.4 (mm)
